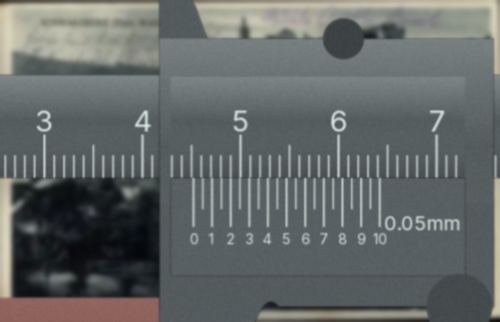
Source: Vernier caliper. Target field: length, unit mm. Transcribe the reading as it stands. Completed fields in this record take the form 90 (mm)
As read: 45.2 (mm)
